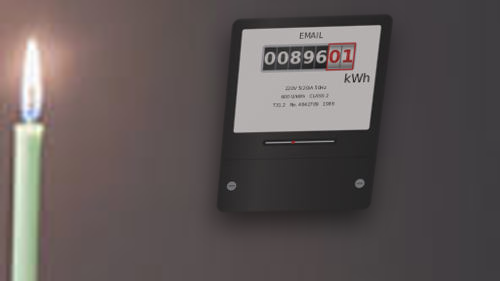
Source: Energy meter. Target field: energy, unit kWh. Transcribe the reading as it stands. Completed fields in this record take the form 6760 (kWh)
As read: 896.01 (kWh)
